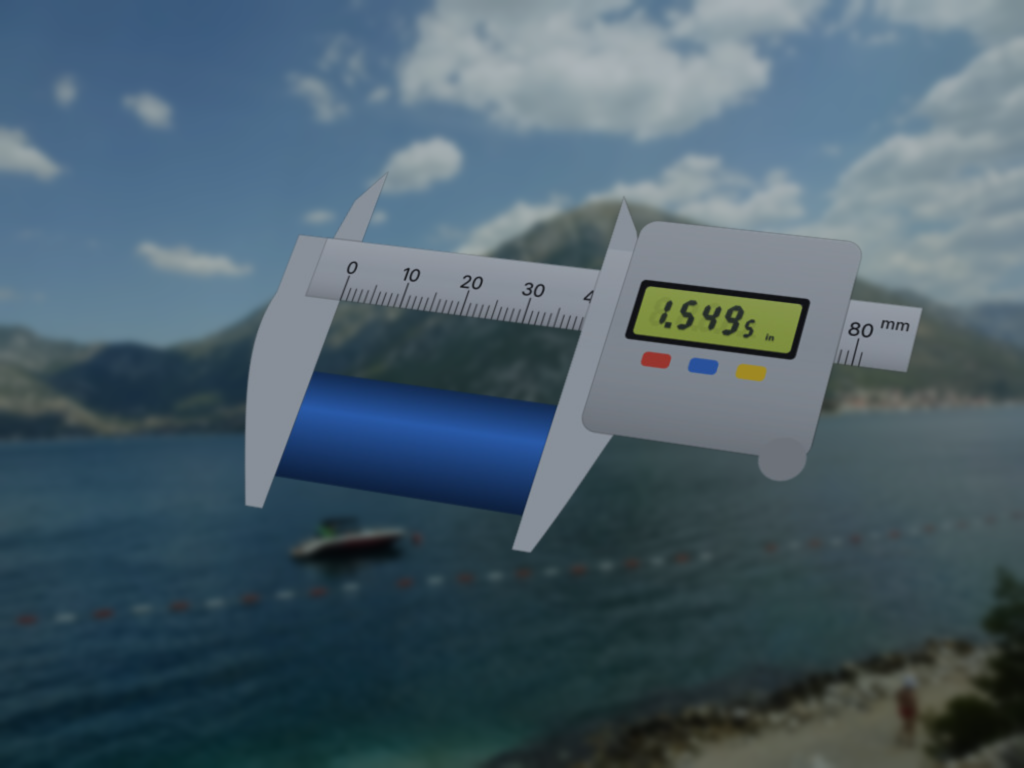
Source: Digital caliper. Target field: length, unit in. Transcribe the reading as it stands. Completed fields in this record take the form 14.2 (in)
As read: 1.5495 (in)
